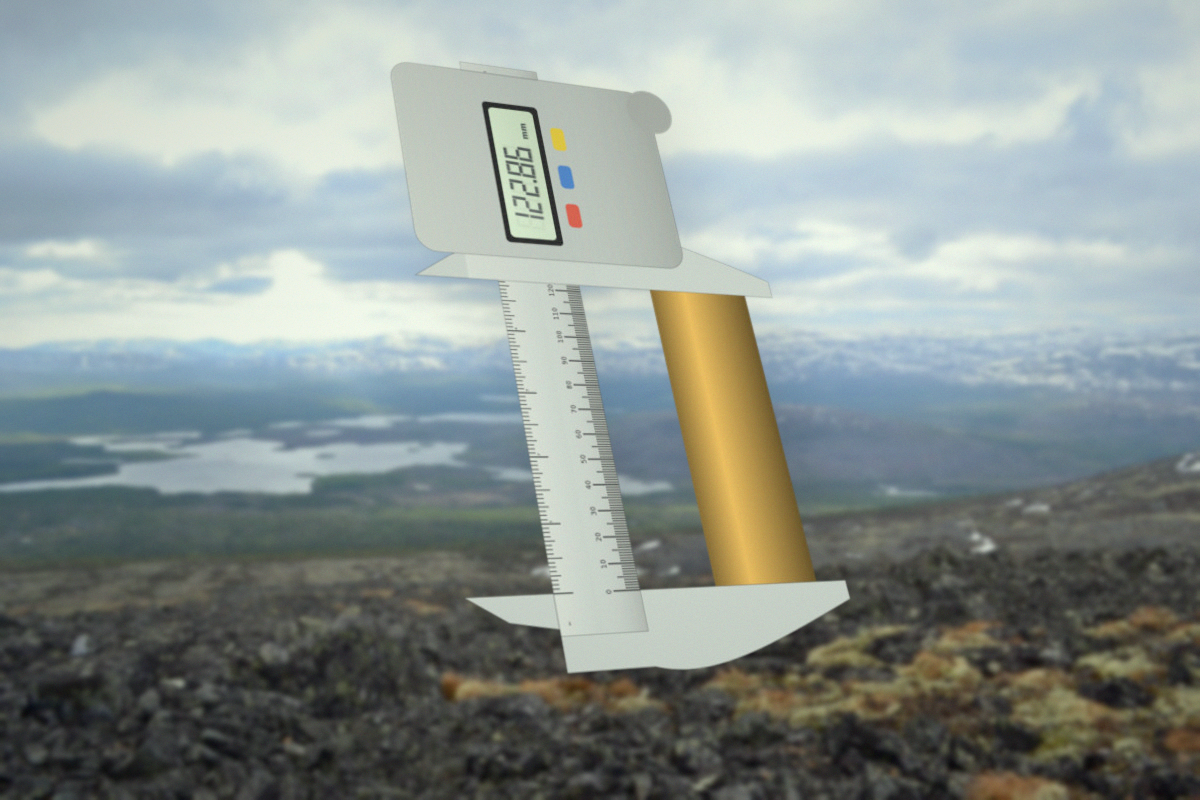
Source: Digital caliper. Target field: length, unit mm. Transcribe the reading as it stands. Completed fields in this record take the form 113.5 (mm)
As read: 122.86 (mm)
